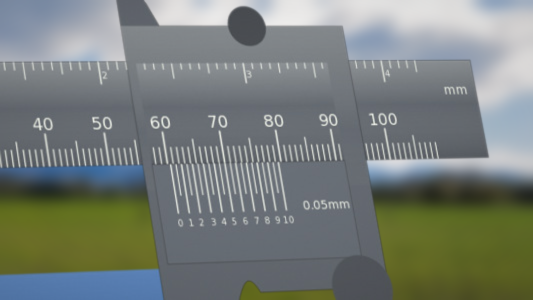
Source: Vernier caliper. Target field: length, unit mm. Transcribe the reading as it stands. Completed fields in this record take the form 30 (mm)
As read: 60.5 (mm)
